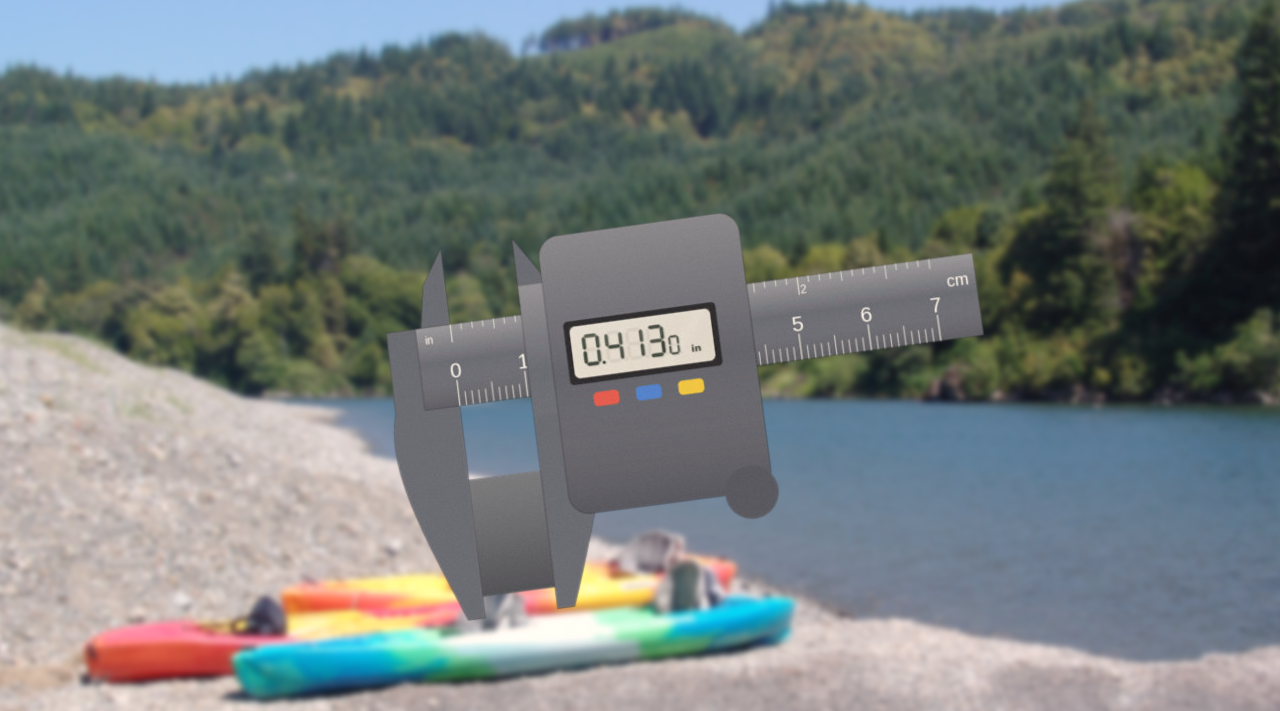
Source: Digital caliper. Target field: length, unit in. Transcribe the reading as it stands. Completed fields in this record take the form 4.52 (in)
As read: 0.4130 (in)
